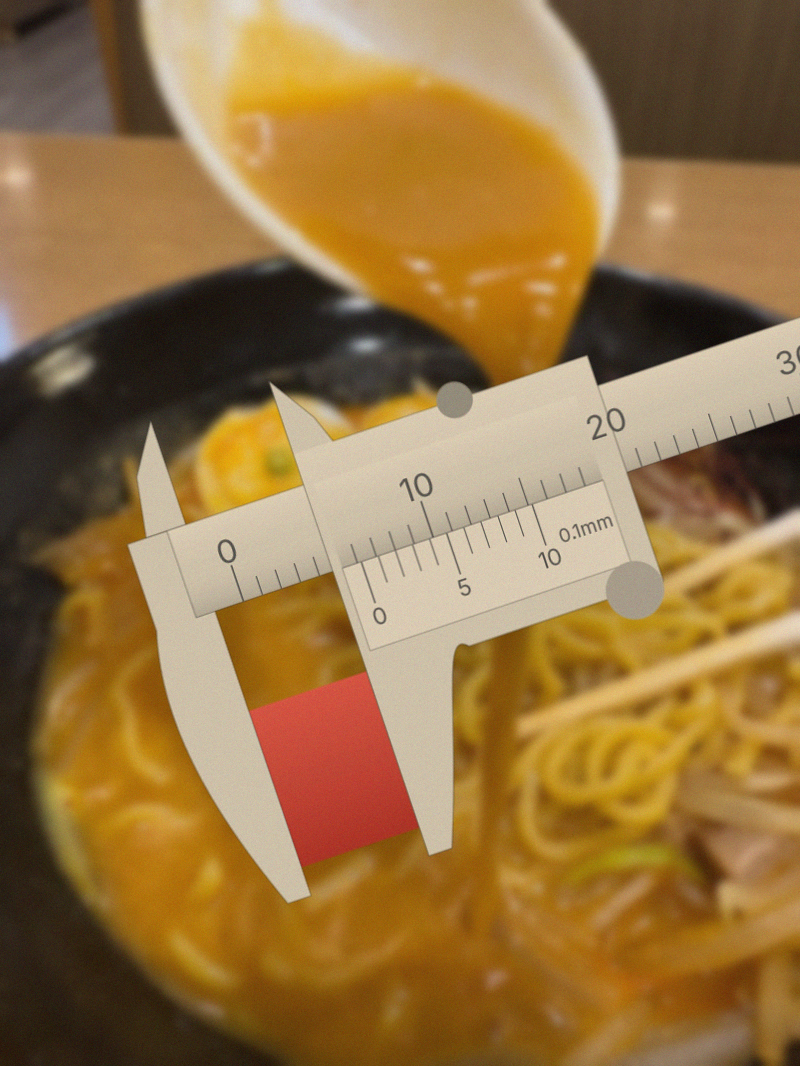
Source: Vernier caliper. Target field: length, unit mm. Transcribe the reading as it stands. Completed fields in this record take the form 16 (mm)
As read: 6.2 (mm)
